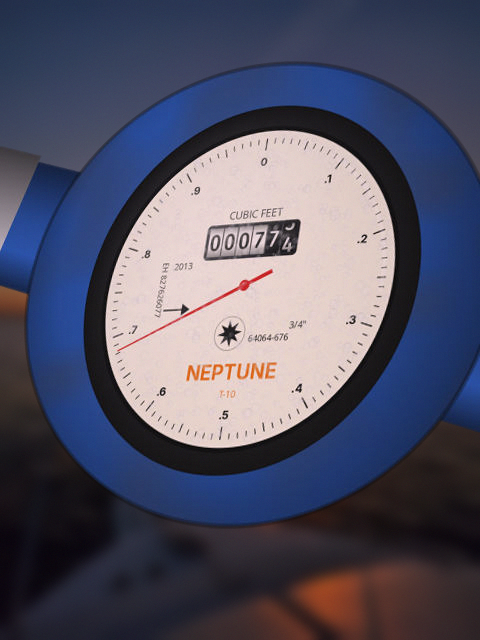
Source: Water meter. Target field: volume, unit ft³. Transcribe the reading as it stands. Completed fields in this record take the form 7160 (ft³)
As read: 773.68 (ft³)
